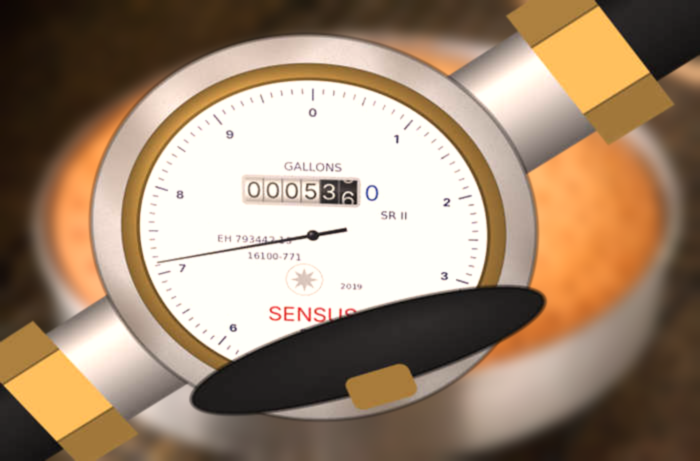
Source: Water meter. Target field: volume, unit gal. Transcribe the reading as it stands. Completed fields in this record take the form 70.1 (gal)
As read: 5357.1 (gal)
